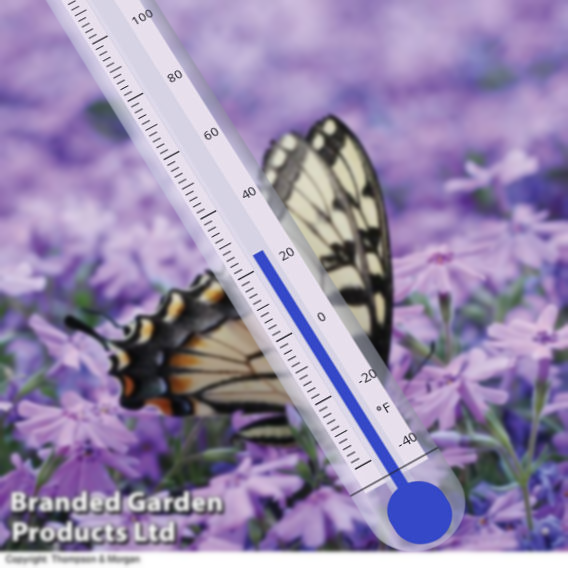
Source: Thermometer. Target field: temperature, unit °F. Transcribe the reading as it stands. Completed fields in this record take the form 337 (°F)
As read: 24 (°F)
